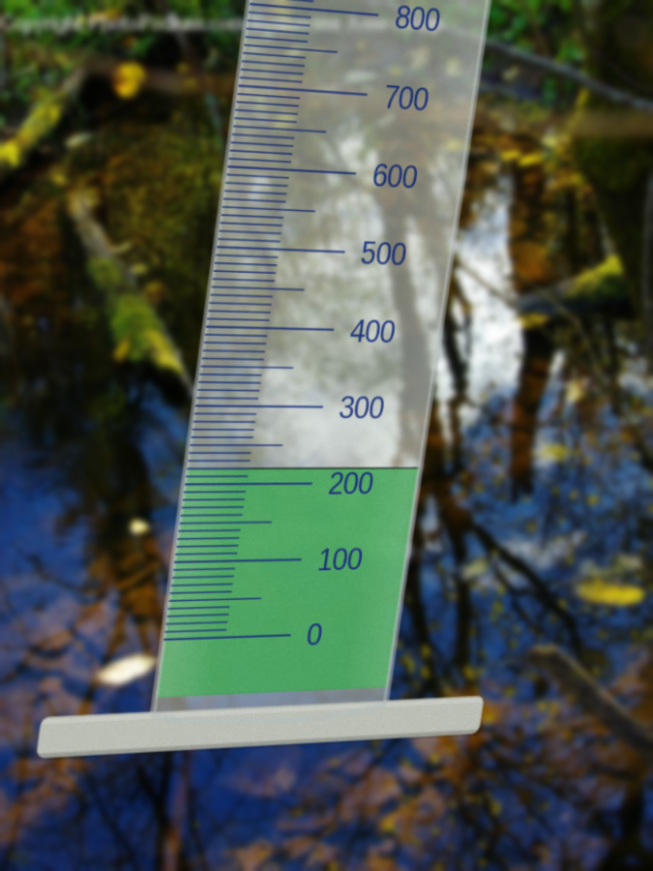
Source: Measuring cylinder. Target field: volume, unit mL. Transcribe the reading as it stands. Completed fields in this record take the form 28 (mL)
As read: 220 (mL)
